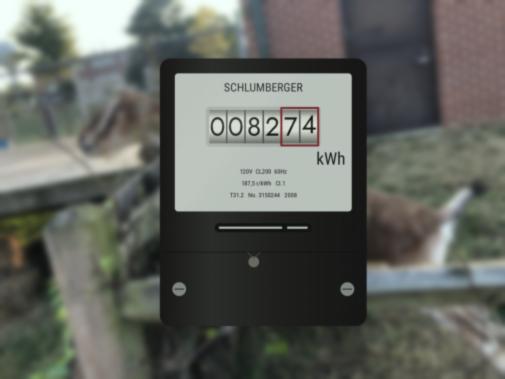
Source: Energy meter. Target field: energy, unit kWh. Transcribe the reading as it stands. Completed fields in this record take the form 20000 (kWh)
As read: 82.74 (kWh)
